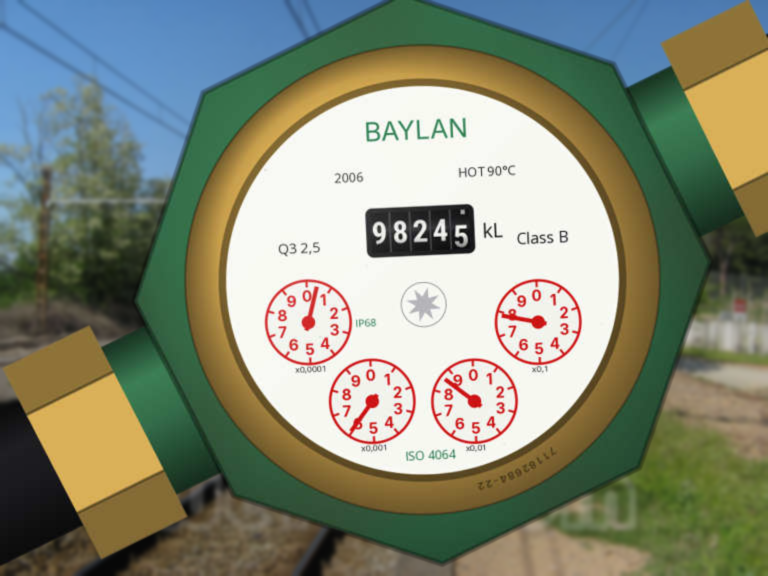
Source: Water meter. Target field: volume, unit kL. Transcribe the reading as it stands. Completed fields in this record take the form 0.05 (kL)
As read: 98244.7860 (kL)
